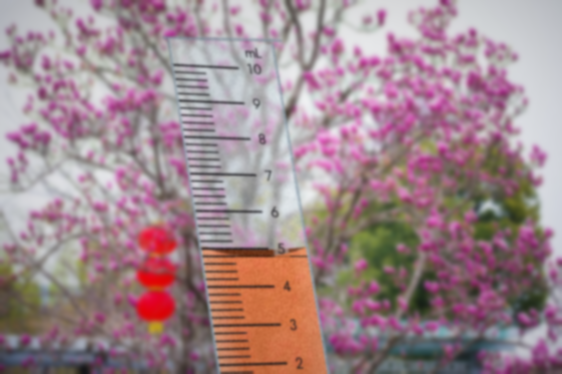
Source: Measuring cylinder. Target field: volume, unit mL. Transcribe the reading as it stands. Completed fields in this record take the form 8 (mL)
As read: 4.8 (mL)
